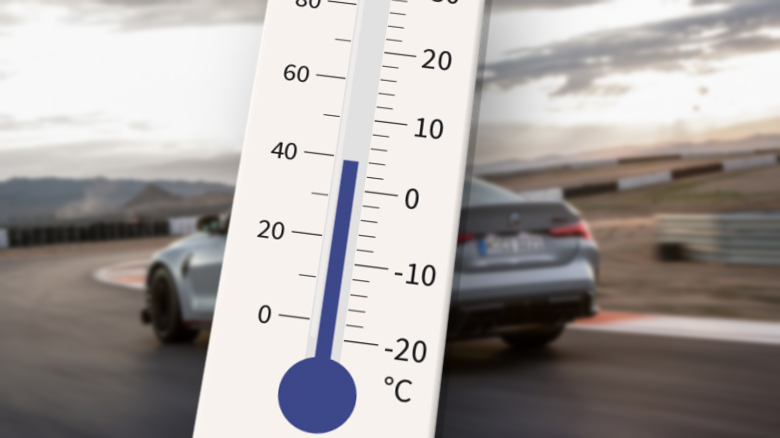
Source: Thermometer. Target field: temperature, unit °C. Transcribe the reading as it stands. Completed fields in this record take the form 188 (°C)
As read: 4 (°C)
